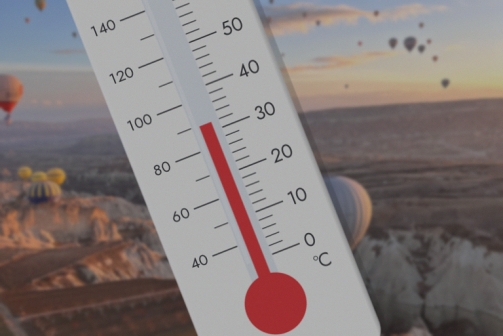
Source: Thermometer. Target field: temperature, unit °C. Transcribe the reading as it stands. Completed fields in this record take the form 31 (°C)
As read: 32 (°C)
